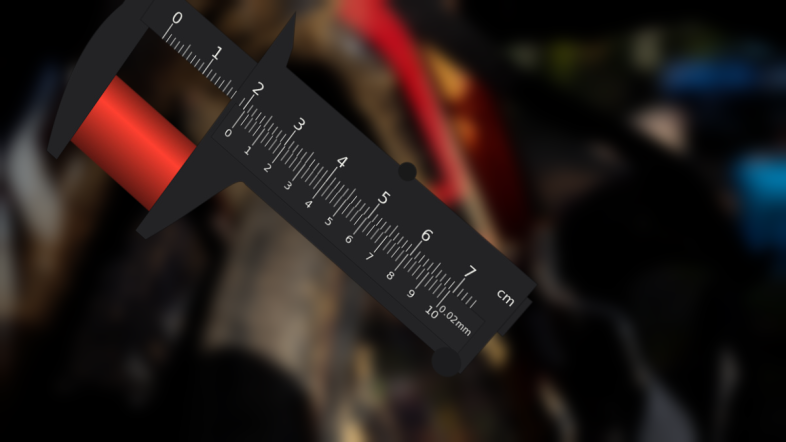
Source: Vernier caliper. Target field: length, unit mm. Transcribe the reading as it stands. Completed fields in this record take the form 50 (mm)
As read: 20.4 (mm)
